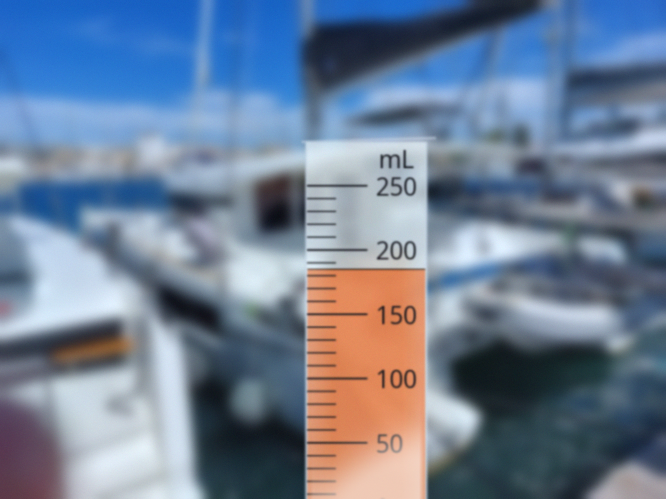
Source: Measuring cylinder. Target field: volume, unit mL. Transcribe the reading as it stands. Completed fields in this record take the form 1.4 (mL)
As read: 185 (mL)
